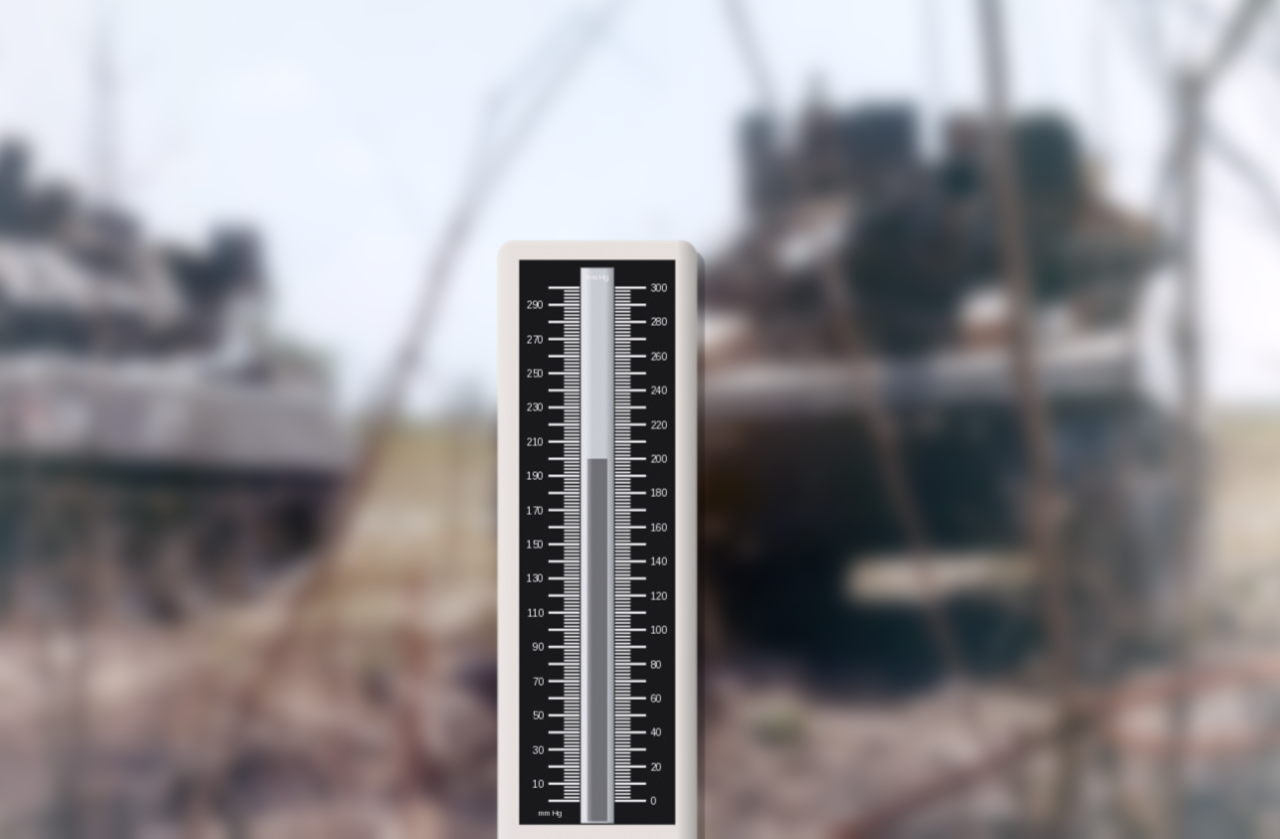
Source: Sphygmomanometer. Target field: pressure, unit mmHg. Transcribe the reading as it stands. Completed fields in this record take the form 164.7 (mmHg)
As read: 200 (mmHg)
